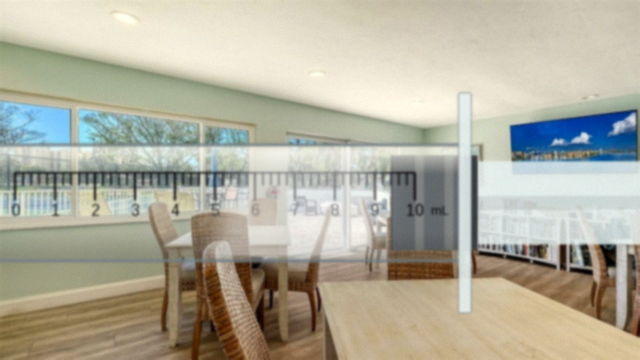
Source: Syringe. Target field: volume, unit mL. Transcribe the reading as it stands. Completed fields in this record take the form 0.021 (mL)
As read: 9.4 (mL)
